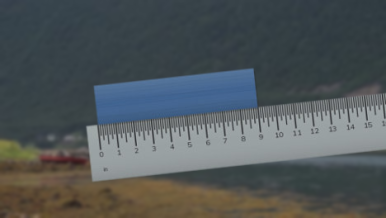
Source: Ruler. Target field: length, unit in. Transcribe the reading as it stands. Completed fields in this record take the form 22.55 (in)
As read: 9 (in)
